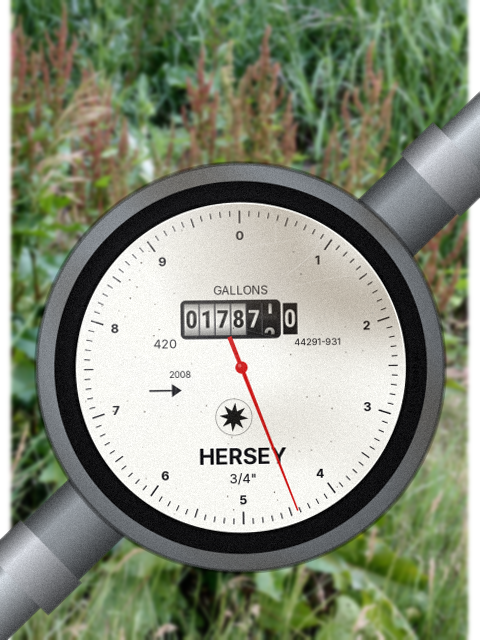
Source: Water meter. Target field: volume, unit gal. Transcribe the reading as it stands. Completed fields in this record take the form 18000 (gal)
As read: 178714.4 (gal)
